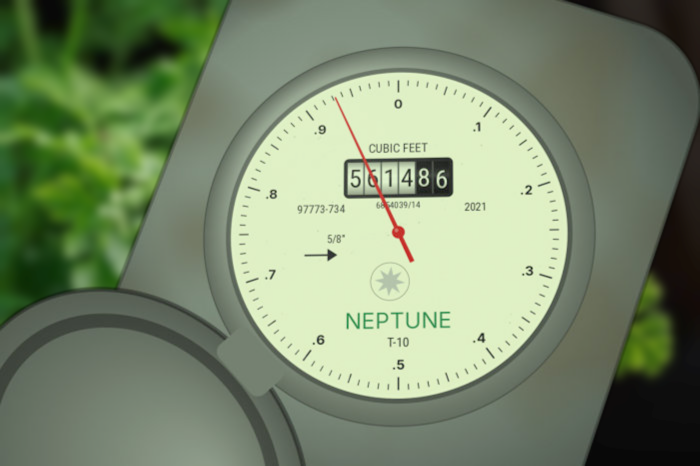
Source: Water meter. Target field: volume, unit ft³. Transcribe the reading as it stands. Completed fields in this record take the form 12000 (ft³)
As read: 561485.93 (ft³)
